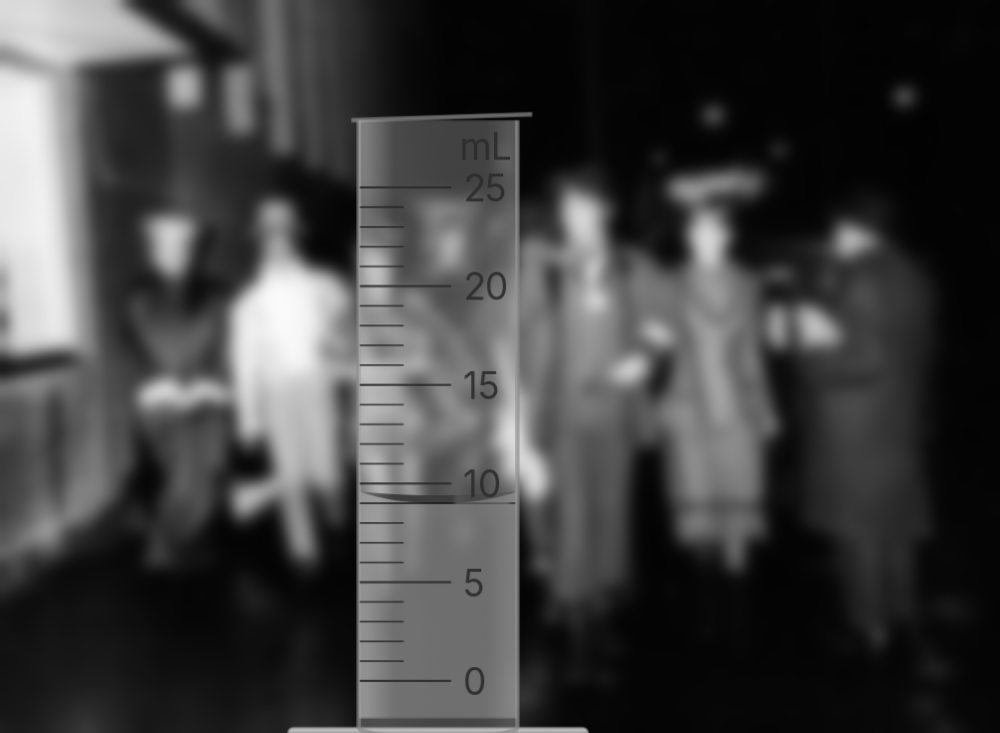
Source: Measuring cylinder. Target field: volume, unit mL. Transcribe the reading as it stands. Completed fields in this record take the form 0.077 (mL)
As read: 9 (mL)
